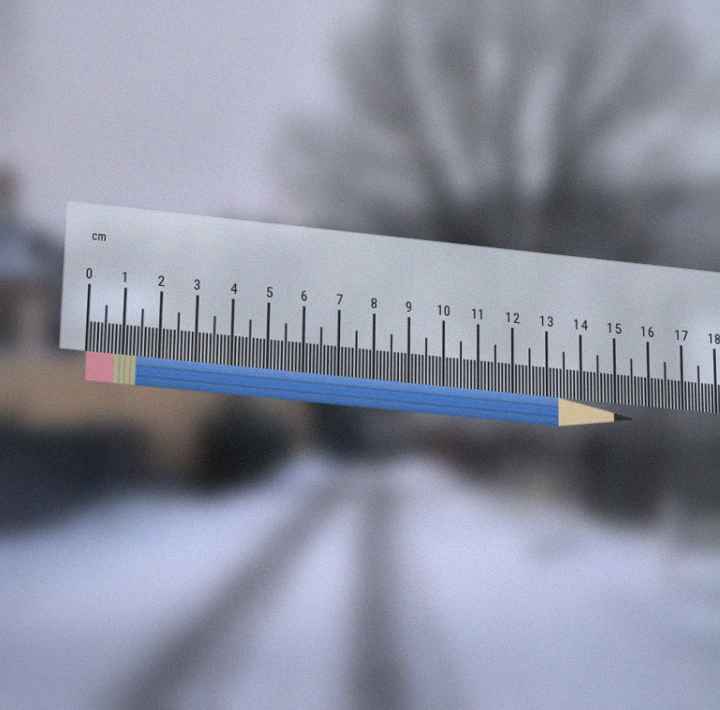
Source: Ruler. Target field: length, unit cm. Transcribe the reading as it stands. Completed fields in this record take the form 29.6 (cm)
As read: 15.5 (cm)
